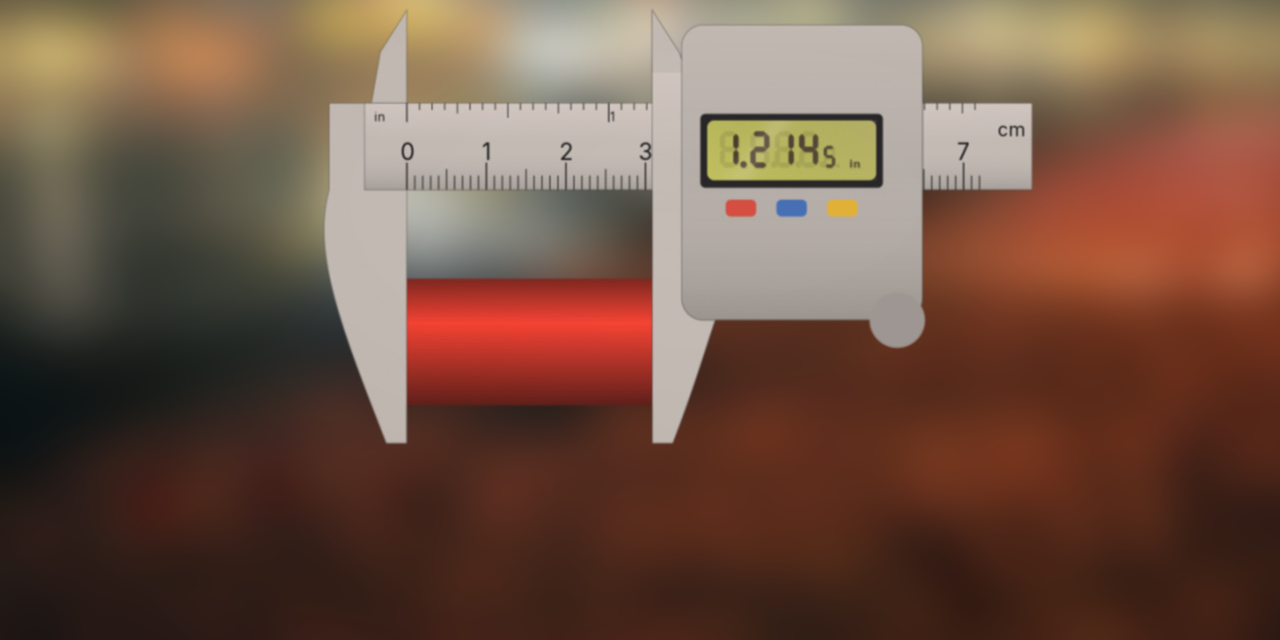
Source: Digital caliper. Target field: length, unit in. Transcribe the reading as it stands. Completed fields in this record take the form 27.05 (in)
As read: 1.2145 (in)
